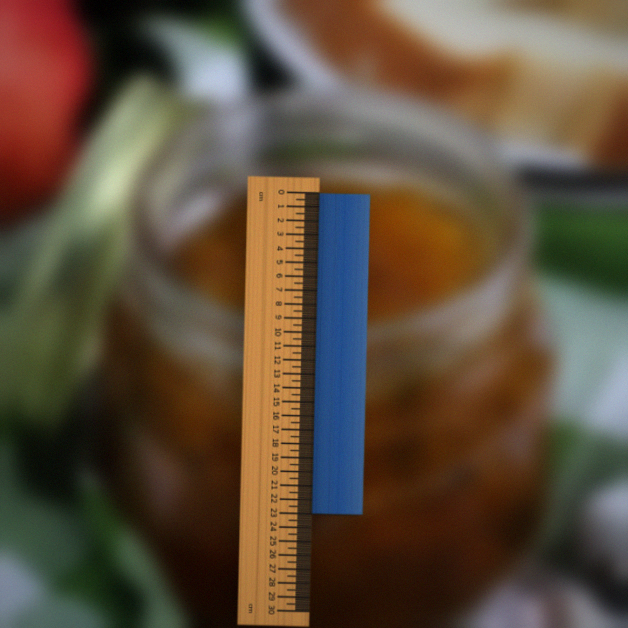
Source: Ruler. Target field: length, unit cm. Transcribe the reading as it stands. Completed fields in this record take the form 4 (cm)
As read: 23 (cm)
